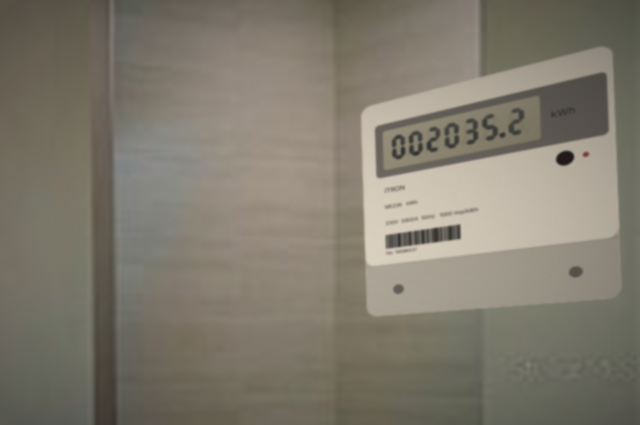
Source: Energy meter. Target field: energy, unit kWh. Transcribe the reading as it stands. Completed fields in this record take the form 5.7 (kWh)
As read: 2035.2 (kWh)
